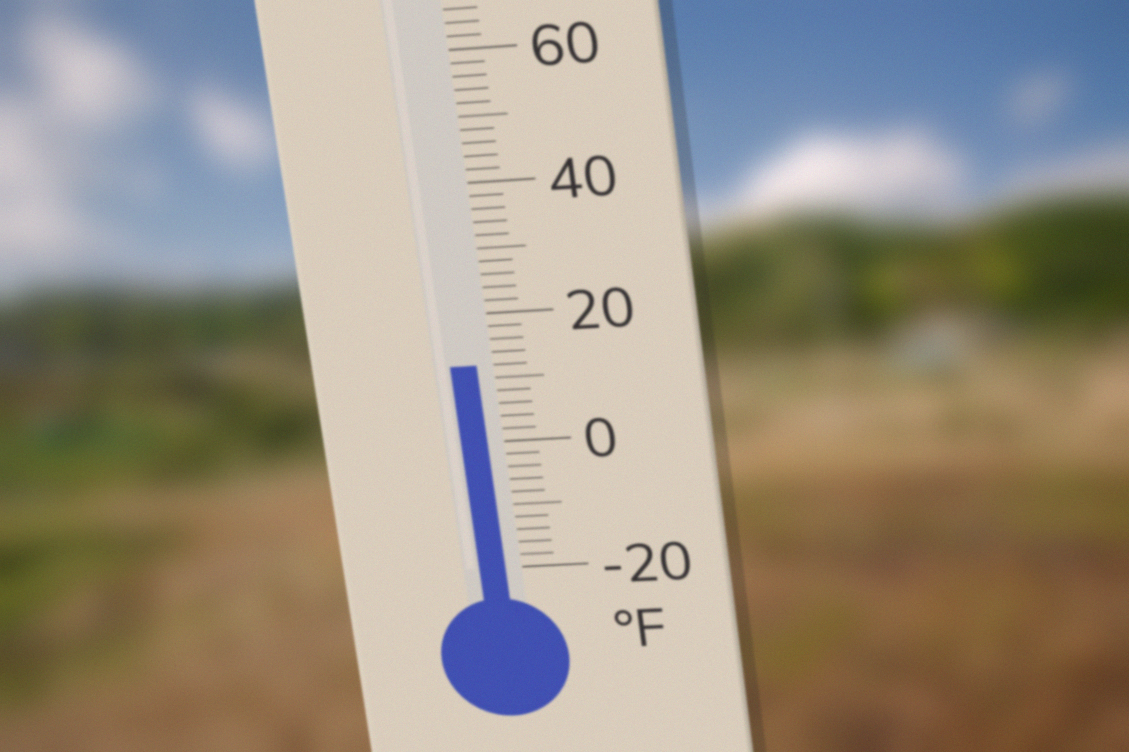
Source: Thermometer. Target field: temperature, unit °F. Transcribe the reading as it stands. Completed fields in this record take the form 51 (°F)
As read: 12 (°F)
